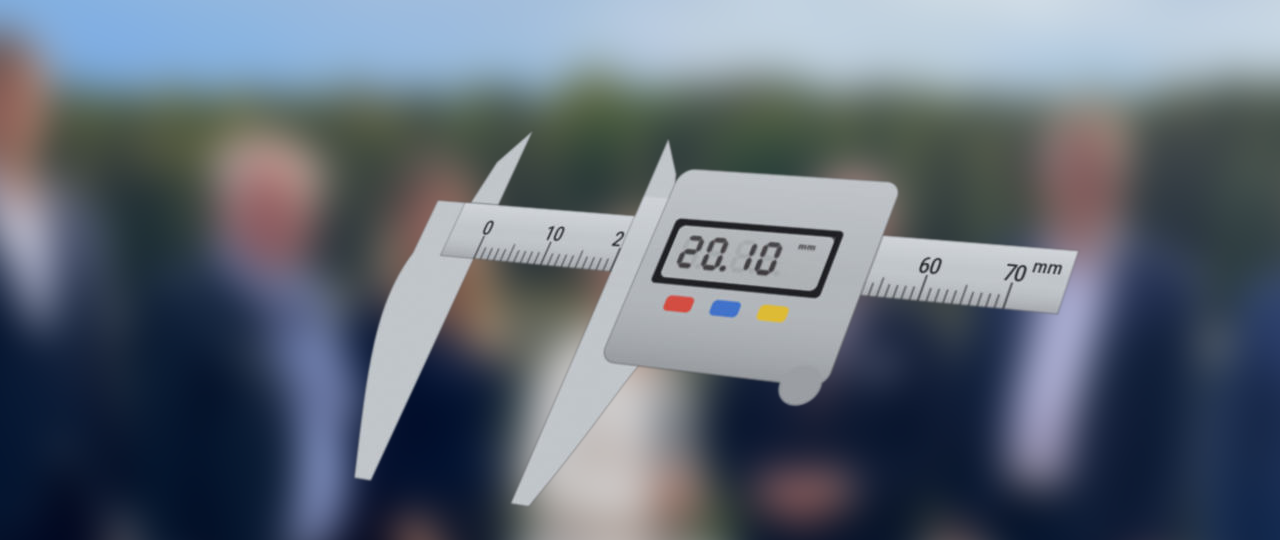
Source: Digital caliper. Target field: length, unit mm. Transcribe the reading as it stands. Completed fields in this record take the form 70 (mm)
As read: 20.10 (mm)
